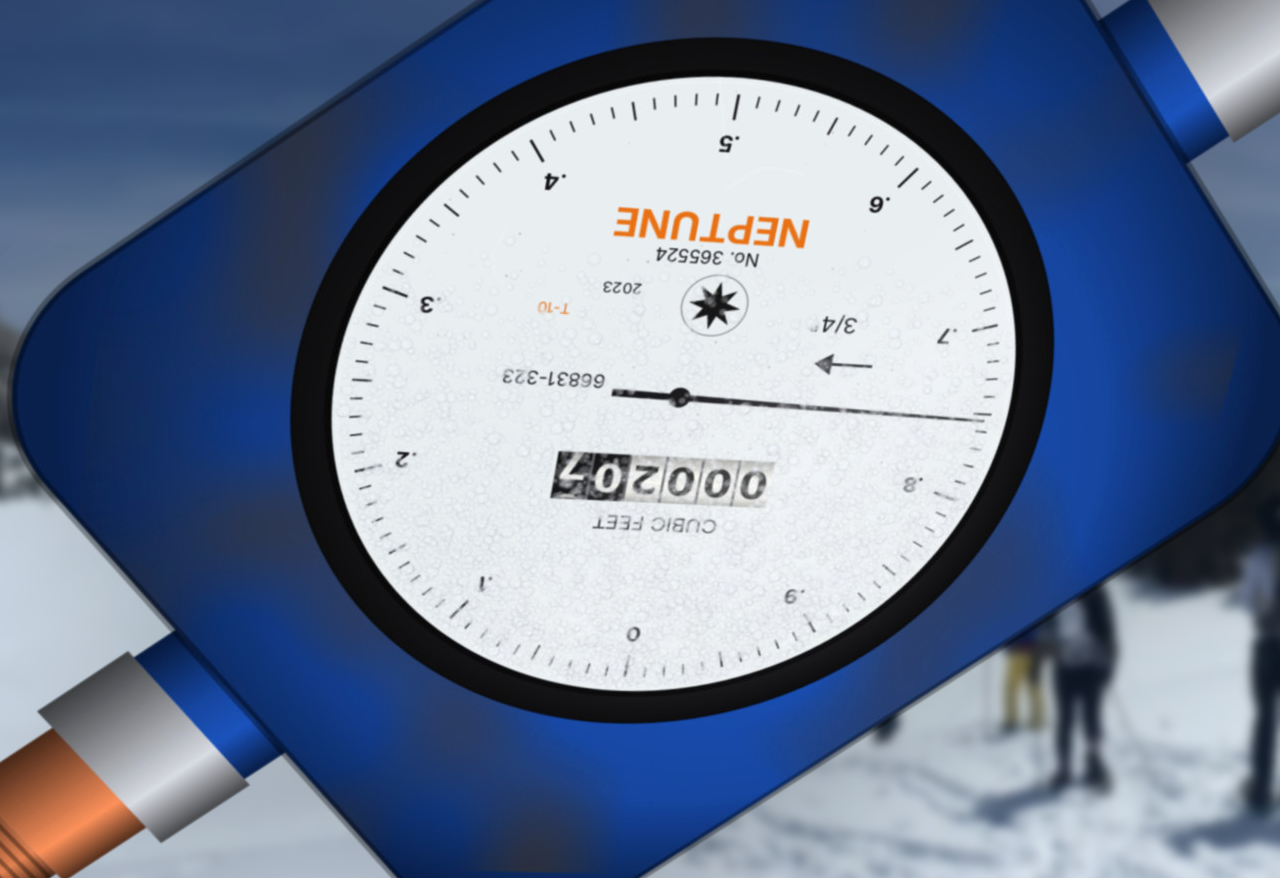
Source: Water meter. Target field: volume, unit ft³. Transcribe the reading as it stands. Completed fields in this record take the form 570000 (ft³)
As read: 206.75 (ft³)
